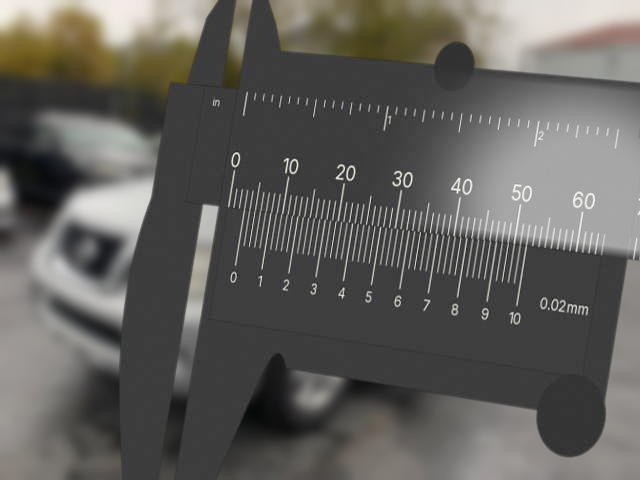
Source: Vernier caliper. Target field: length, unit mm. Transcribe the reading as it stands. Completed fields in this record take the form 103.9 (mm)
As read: 3.0 (mm)
